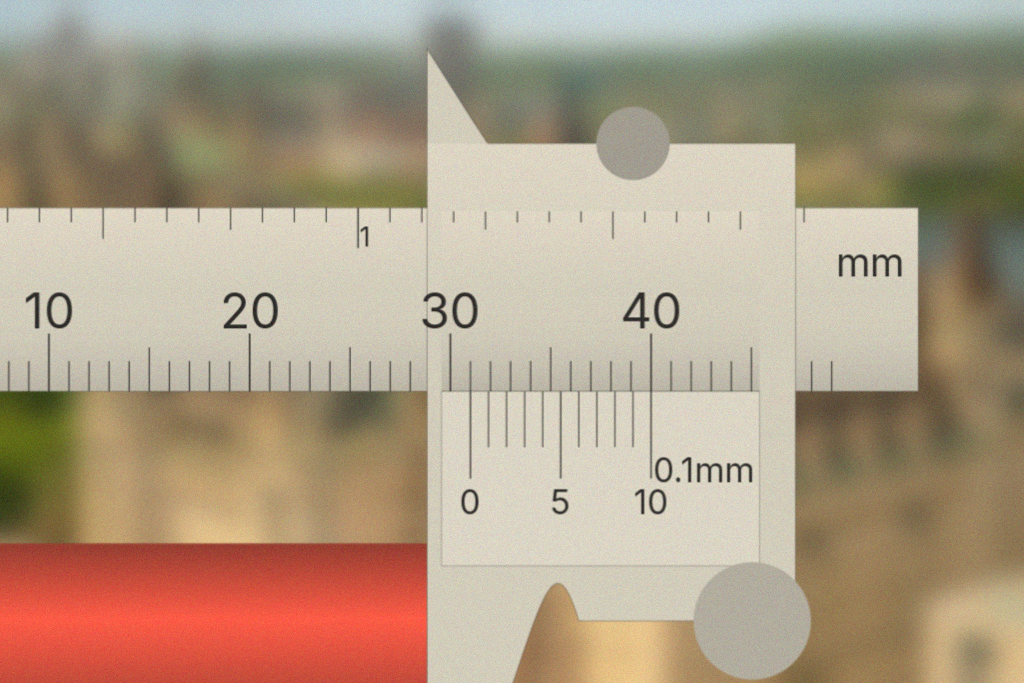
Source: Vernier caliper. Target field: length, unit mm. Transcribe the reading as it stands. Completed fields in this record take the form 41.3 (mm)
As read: 31.0 (mm)
